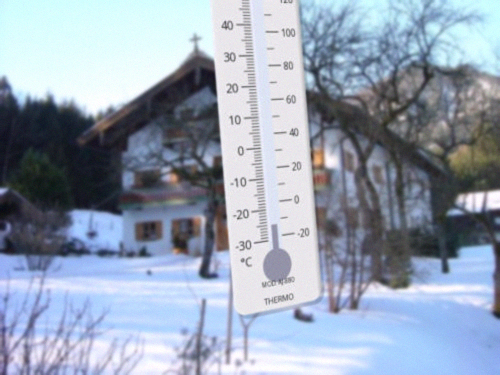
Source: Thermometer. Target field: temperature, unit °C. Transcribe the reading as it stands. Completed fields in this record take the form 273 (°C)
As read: -25 (°C)
